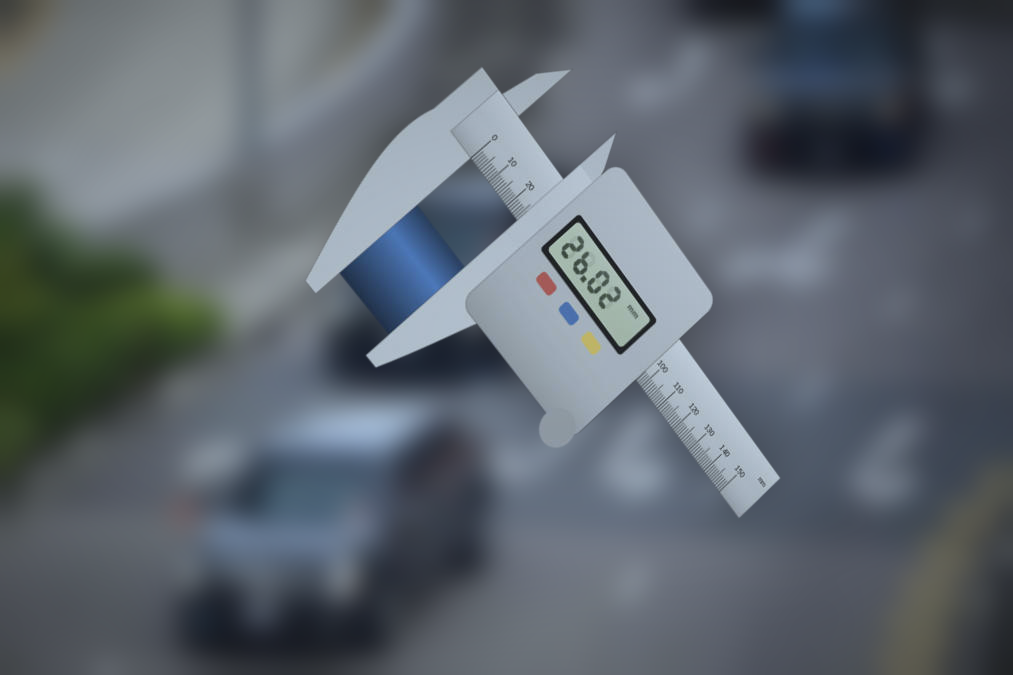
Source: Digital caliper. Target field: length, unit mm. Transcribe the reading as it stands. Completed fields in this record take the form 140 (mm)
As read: 26.02 (mm)
